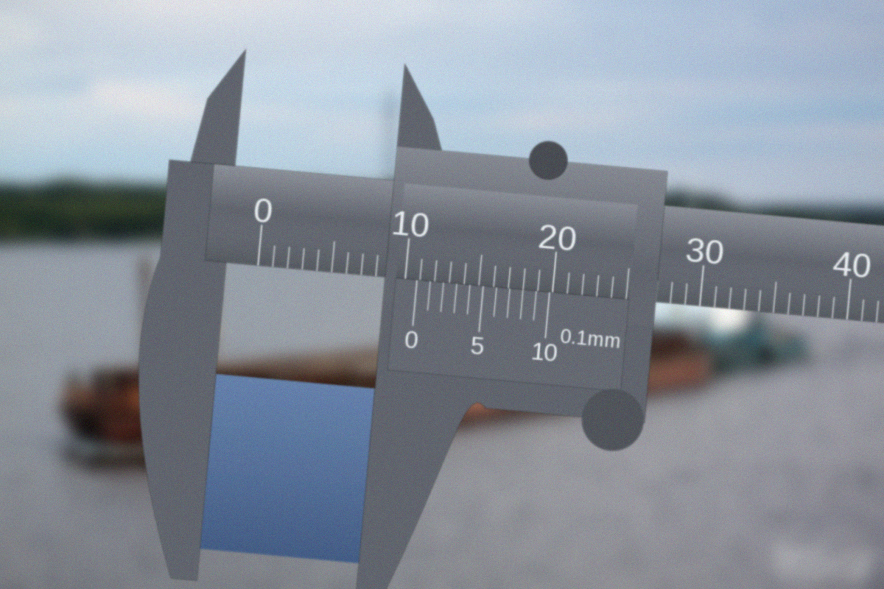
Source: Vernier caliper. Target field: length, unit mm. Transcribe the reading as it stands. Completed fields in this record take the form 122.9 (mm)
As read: 10.8 (mm)
